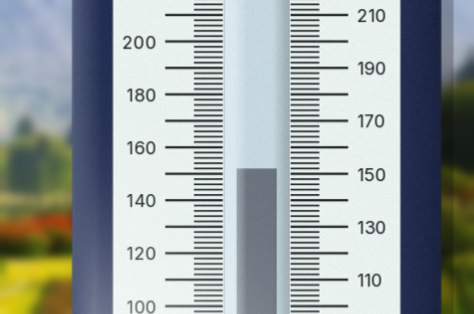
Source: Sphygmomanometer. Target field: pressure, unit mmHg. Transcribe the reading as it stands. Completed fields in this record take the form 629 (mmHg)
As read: 152 (mmHg)
